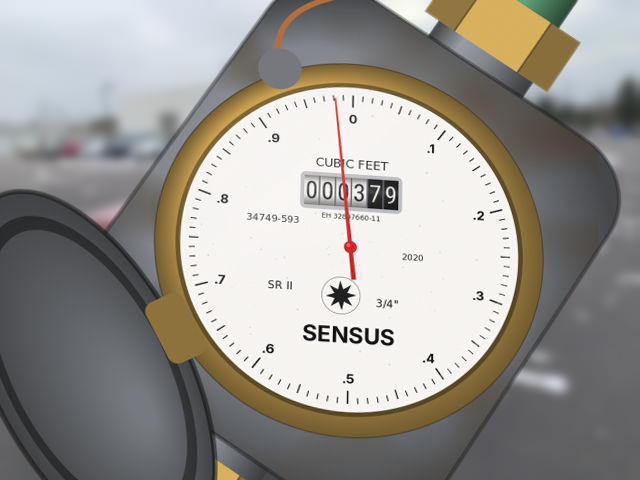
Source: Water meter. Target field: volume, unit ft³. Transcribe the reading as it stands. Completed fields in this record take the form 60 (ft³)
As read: 378.98 (ft³)
